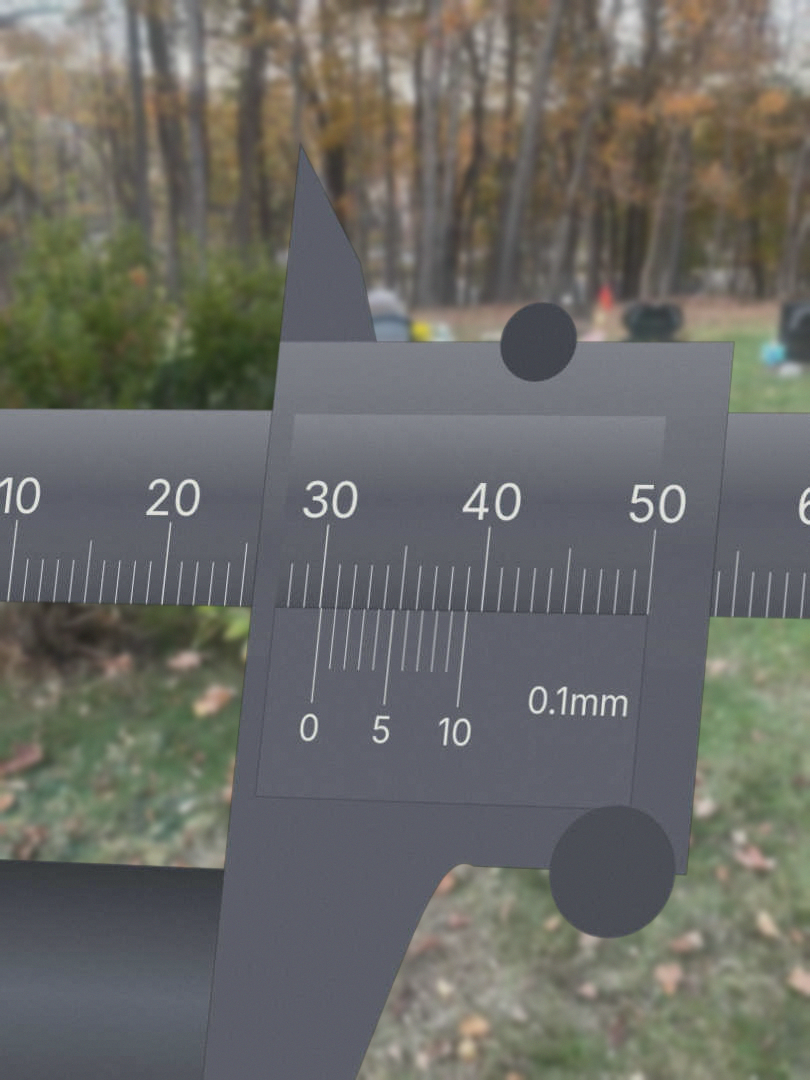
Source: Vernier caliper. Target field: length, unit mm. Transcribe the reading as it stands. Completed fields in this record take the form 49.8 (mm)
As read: 30.1 (mm)
